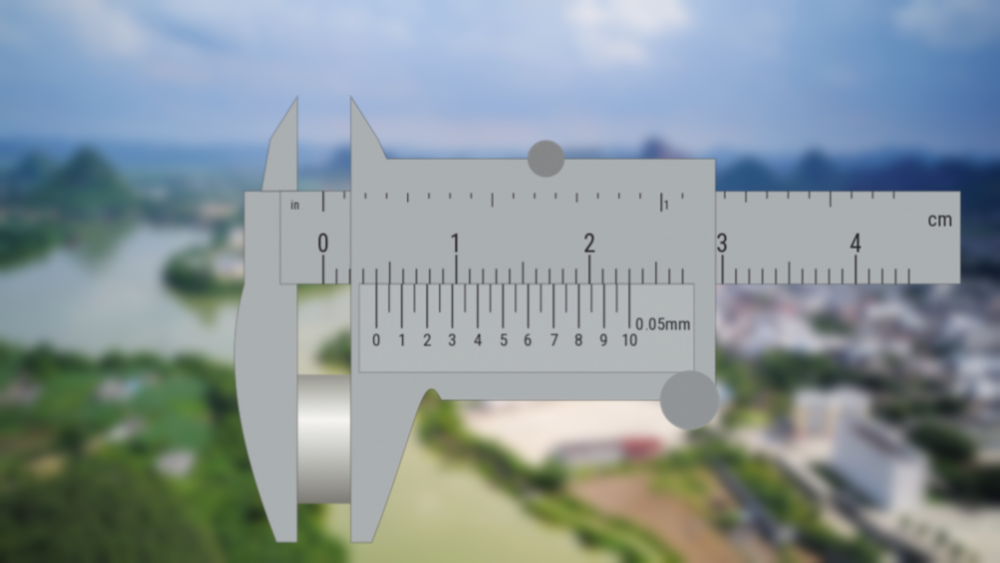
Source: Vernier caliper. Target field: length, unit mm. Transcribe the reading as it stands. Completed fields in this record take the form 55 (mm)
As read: 4.0 (mm)
